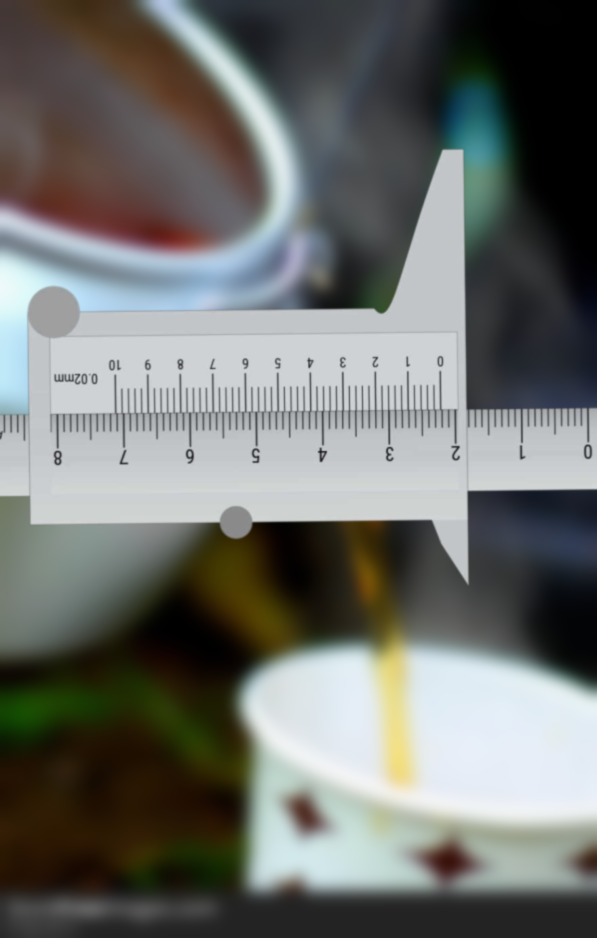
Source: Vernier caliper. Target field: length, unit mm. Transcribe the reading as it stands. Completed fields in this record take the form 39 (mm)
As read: 22.2 (mm)
